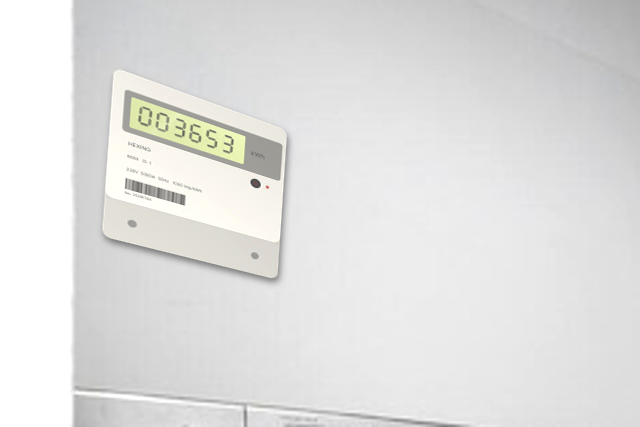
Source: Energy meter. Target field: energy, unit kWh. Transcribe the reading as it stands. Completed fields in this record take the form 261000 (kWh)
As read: 3653 (kWh)
